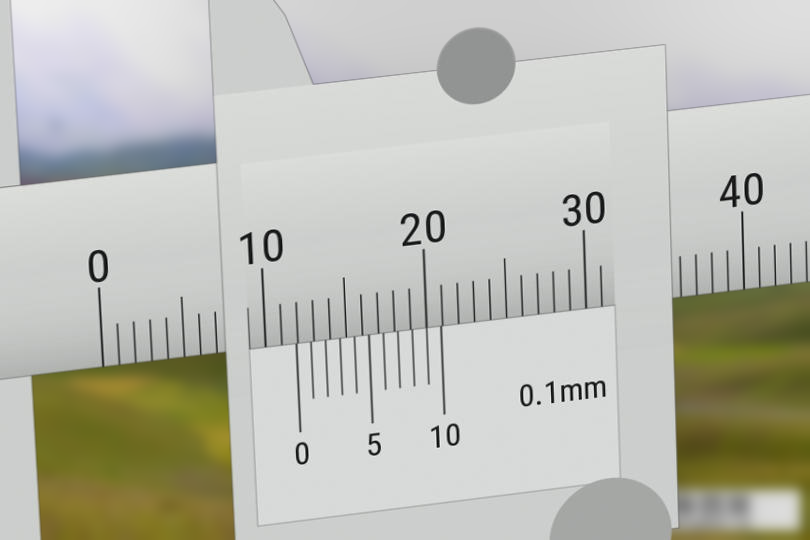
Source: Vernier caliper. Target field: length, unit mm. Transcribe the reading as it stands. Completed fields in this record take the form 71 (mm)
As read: 11.9 (mm)
